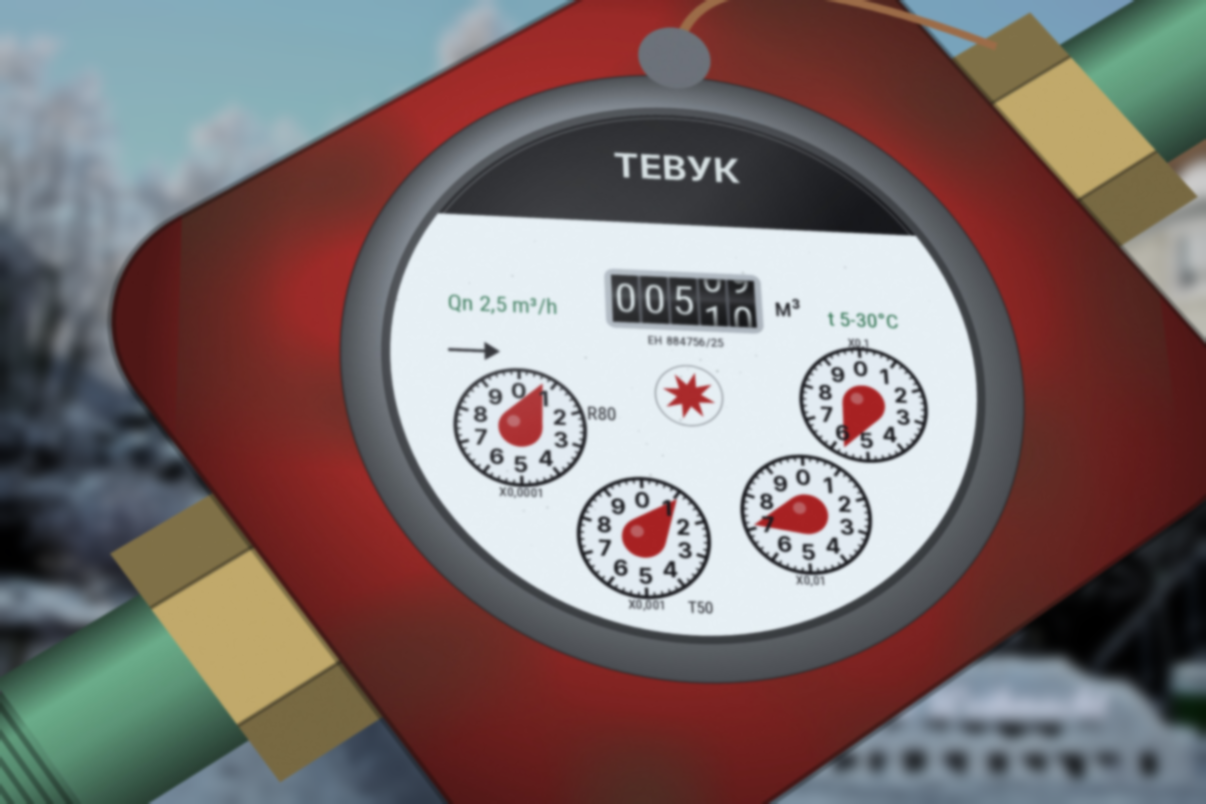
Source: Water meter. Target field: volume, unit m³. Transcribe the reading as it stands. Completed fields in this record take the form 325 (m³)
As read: 509.5710 (m³)
